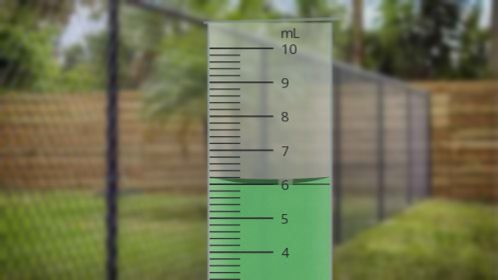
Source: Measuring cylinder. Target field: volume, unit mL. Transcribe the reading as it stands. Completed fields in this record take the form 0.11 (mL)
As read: 6 (mL)
